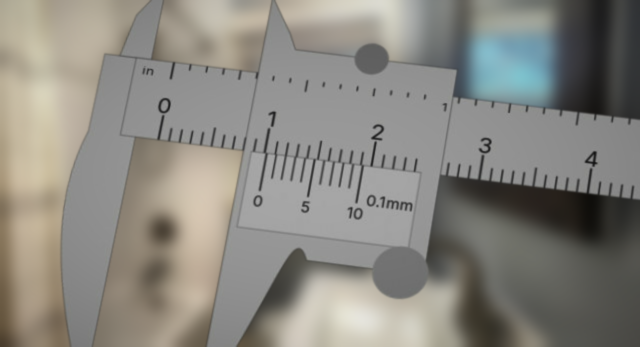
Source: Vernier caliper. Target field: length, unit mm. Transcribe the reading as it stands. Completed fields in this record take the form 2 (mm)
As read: 10.2 (mm)
